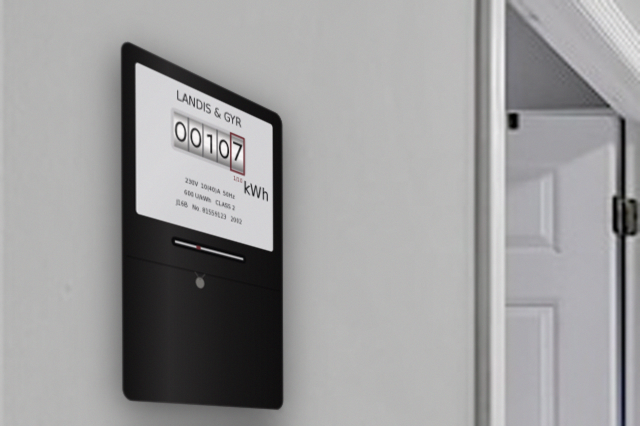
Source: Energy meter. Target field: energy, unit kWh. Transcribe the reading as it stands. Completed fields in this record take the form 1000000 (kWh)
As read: 10.7 (kWh)
